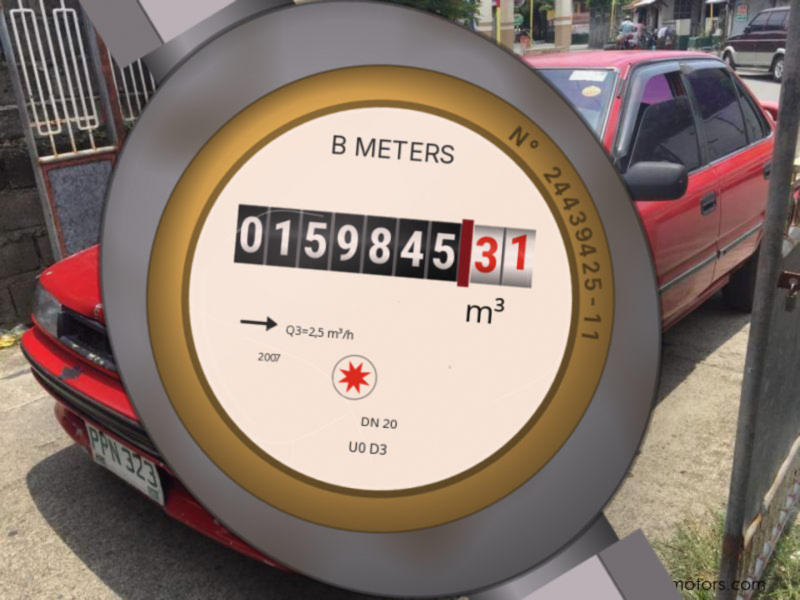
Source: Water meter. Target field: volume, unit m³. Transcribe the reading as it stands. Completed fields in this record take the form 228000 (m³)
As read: 159845.31 (m³)
